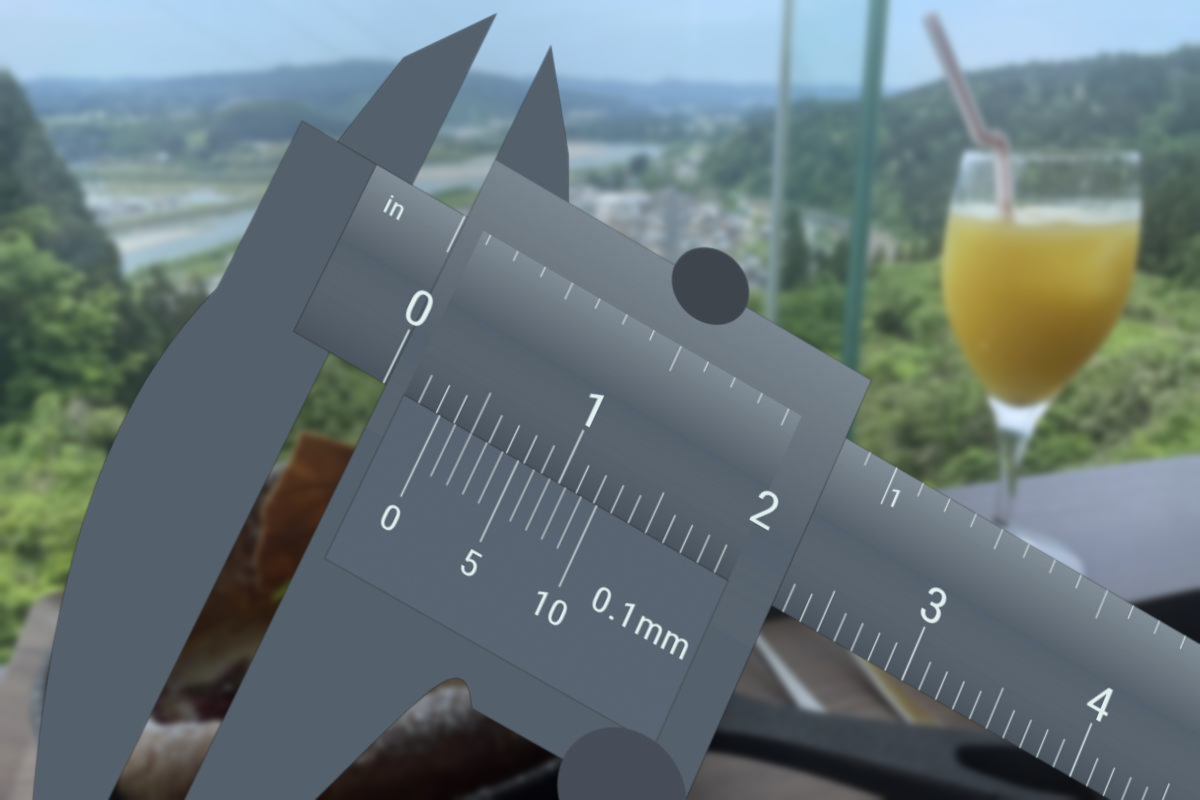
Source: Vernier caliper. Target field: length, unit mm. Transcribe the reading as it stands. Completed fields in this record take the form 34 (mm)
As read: 3.2 (mm)
